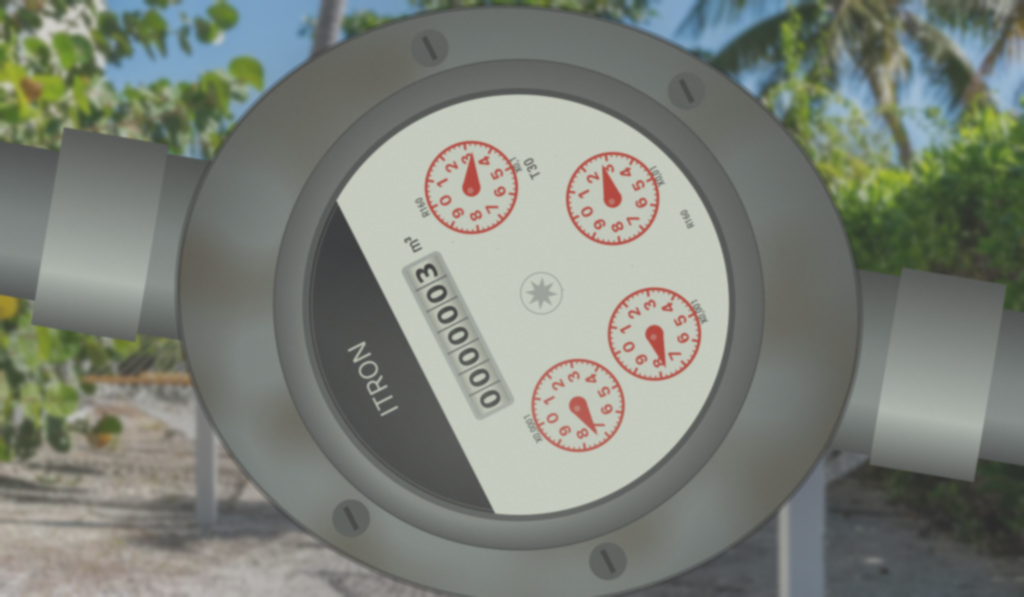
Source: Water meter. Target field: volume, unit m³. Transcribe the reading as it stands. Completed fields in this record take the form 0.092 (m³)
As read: 3.3277 (m³)
